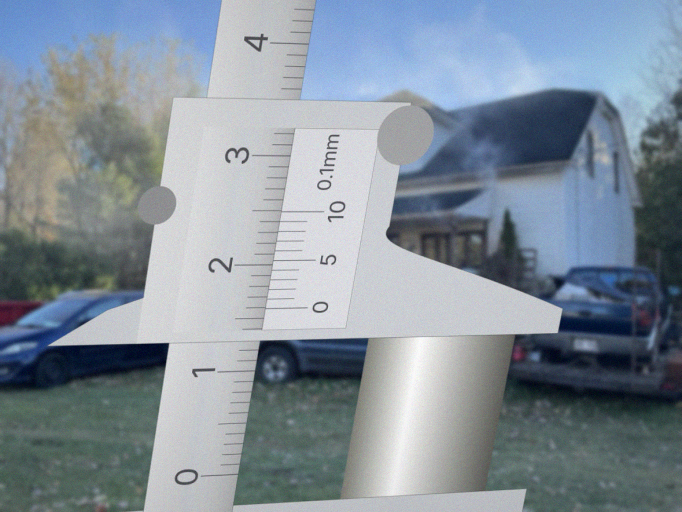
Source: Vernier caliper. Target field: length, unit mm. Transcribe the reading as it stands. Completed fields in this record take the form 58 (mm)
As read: 15.9 (mm)
